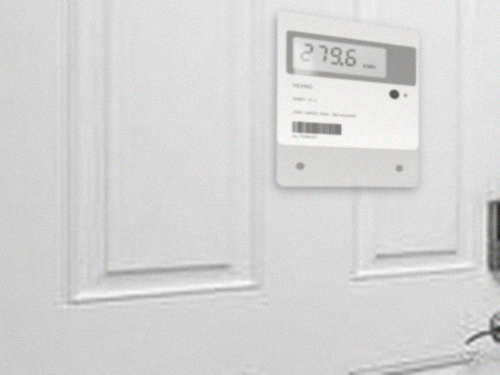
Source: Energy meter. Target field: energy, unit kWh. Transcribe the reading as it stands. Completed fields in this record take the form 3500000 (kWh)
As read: 279.6 (kWh)
